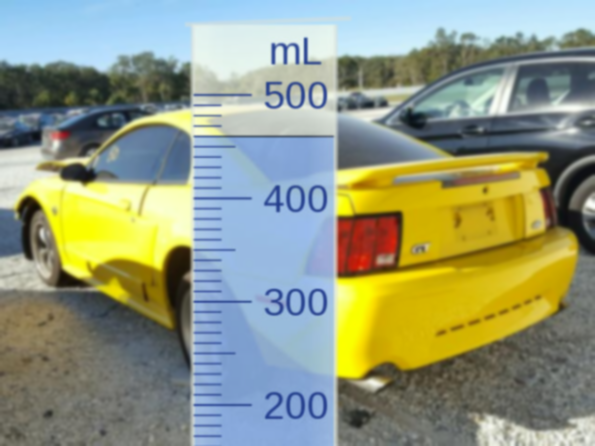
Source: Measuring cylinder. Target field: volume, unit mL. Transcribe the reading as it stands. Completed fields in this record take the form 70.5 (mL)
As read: 460 (mL)
